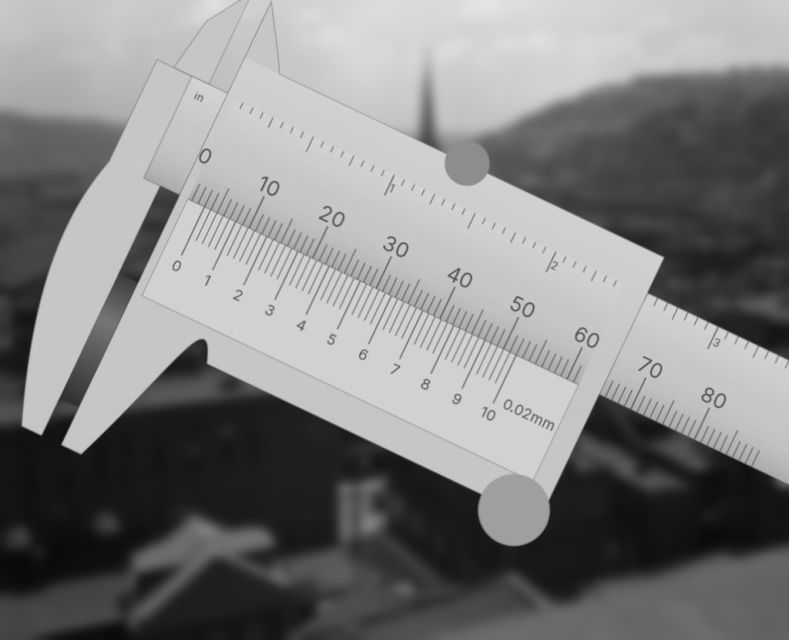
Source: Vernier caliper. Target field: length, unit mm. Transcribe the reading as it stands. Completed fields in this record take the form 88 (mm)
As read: 3.0 (mm)
